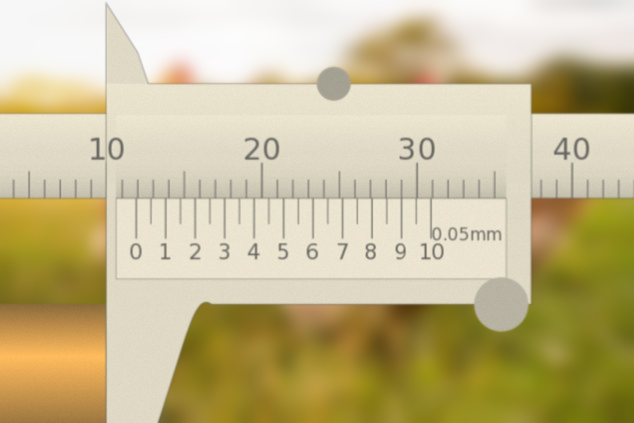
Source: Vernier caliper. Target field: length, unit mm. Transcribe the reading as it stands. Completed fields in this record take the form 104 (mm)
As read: 11.9 (mm)
